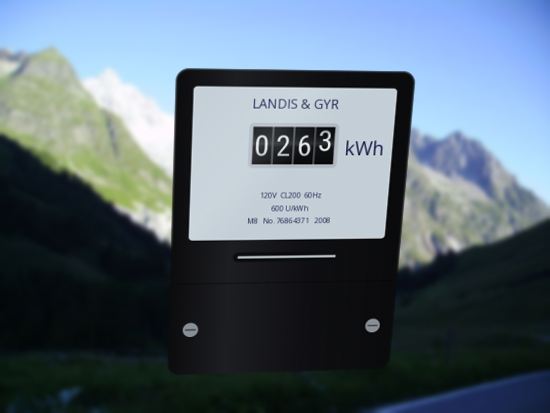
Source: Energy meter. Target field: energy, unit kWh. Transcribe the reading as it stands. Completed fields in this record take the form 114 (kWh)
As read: 263 (kWh)
